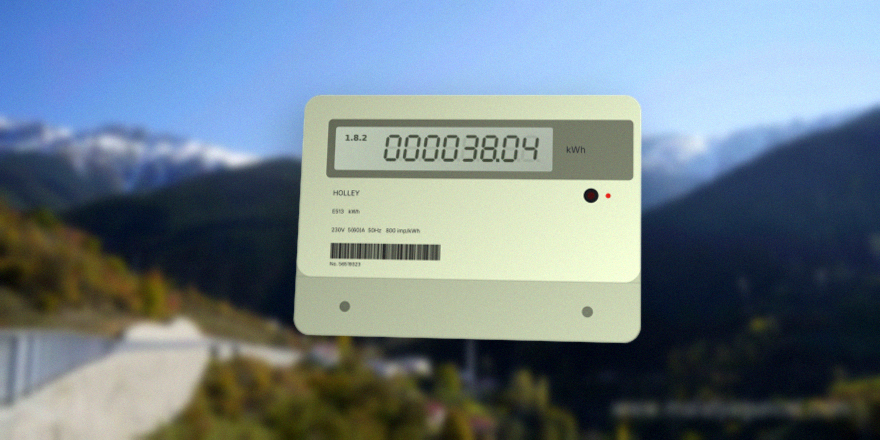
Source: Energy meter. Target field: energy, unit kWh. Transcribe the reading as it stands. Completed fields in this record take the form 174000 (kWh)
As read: 38.04 (kWh)
